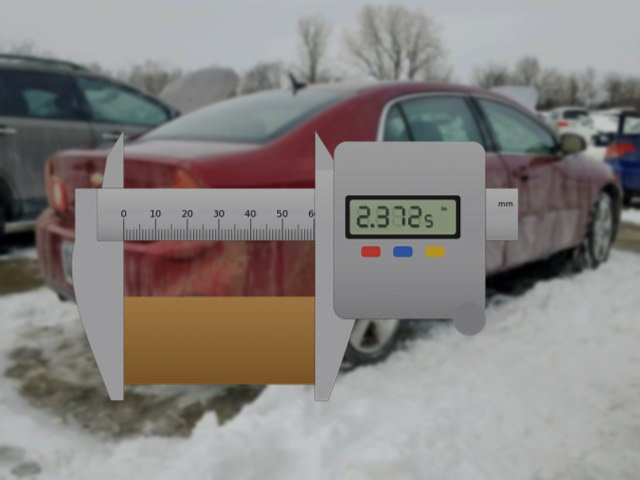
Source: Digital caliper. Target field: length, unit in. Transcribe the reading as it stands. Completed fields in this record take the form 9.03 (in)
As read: 2.3725 (in)
